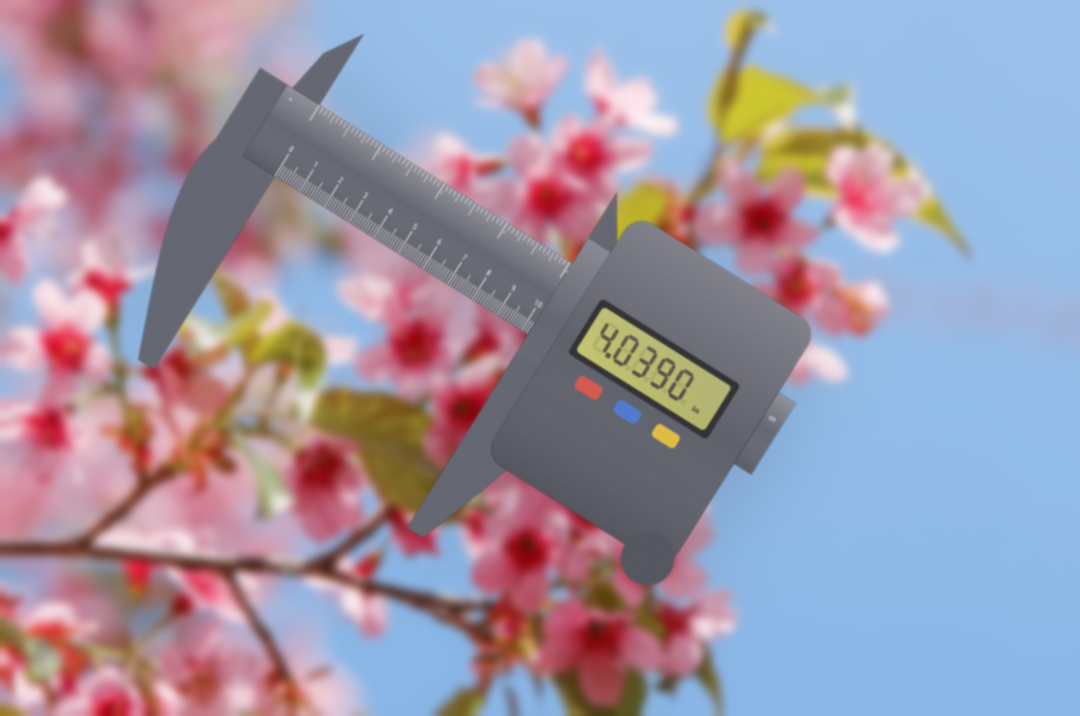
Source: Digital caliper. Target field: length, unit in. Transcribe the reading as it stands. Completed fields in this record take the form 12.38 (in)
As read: 4.0390 (in)
